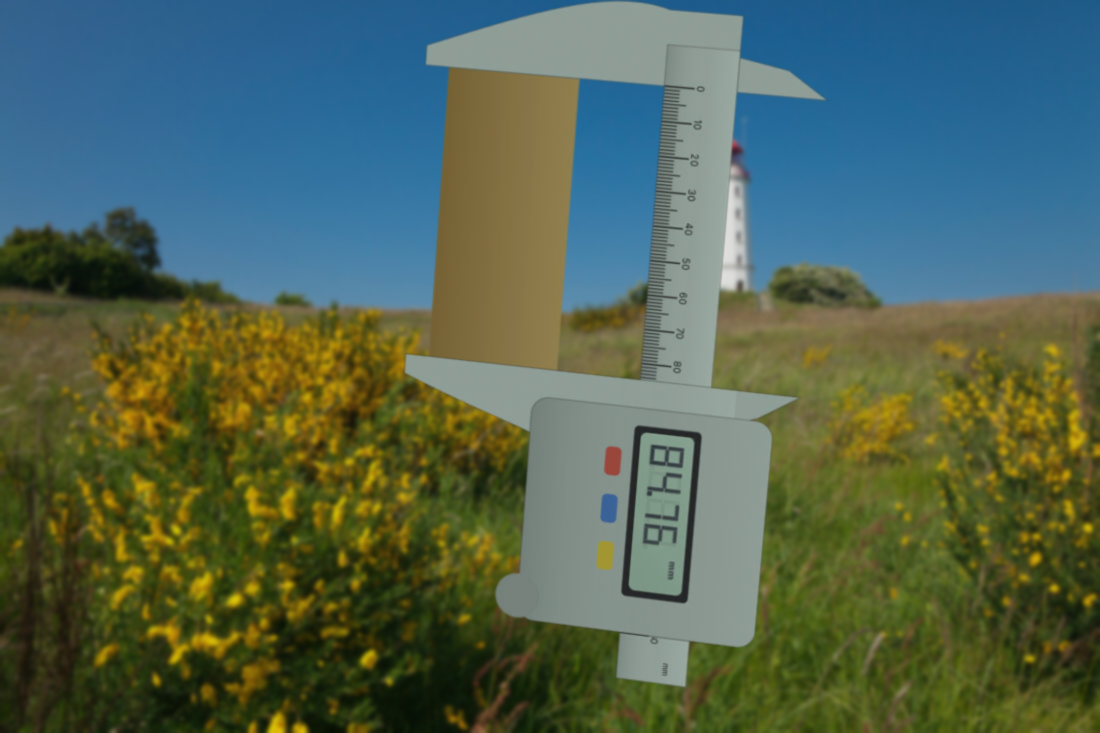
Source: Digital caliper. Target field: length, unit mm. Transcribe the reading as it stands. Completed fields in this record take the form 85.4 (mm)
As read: 84.76 (mm)
